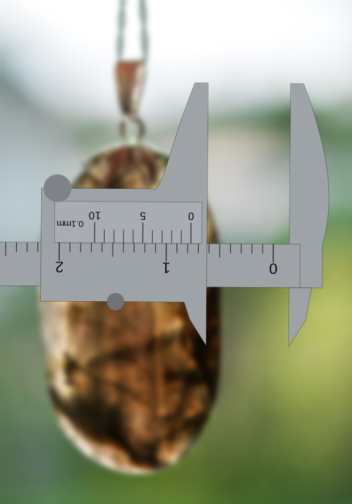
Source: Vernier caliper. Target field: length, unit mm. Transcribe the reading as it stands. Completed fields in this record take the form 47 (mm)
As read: 7.7 (mm)
